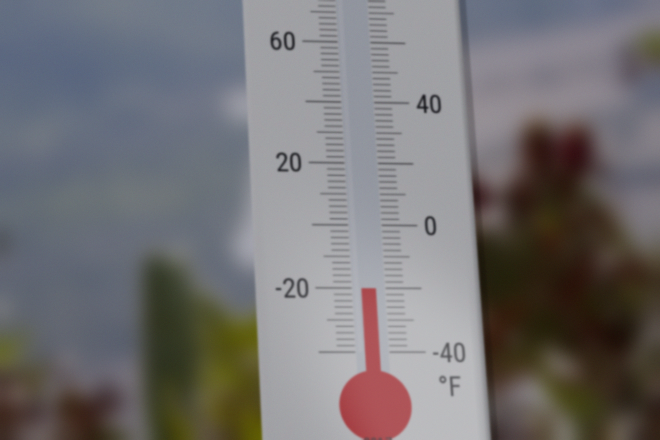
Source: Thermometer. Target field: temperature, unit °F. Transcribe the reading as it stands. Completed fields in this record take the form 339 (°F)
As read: -20 (°F)
